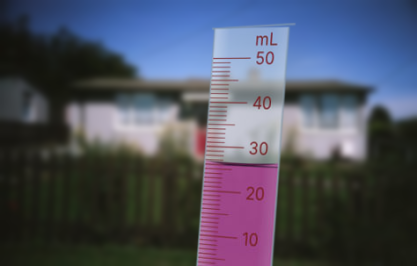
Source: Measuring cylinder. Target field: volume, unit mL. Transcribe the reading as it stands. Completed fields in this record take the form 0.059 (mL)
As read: 26 (mL)
